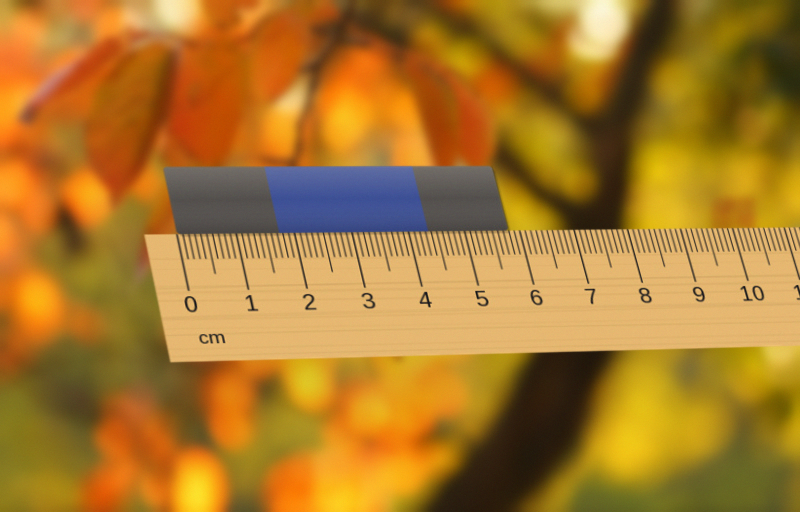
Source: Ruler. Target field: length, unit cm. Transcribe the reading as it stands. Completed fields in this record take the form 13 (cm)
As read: 5.8 (cm)
